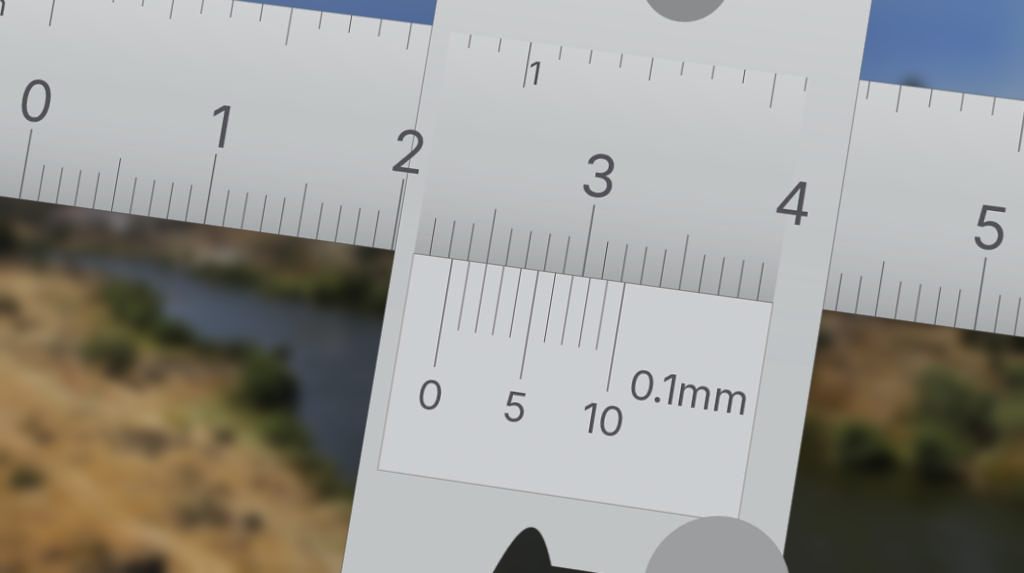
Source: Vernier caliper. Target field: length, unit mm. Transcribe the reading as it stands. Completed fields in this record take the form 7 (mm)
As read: 23.2 (mm)
